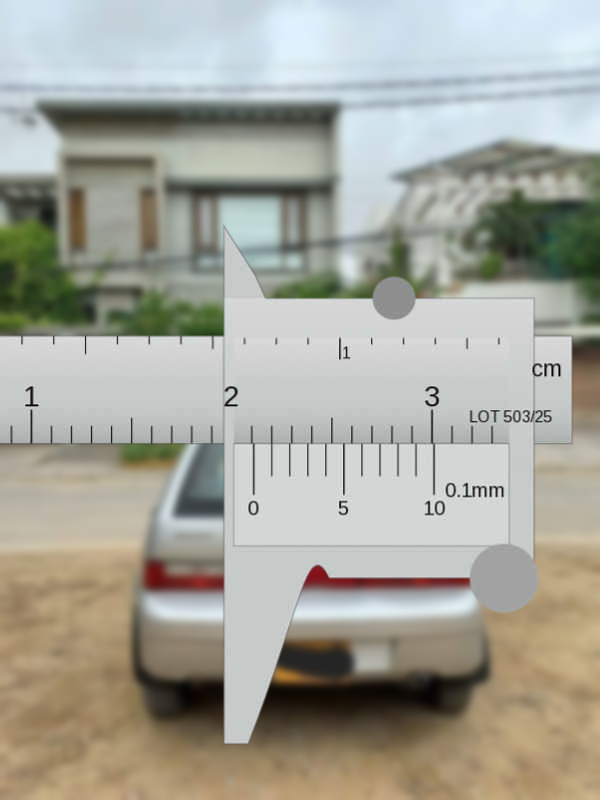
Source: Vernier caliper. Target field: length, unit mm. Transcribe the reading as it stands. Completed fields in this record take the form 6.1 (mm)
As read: 21.1 (mm)
